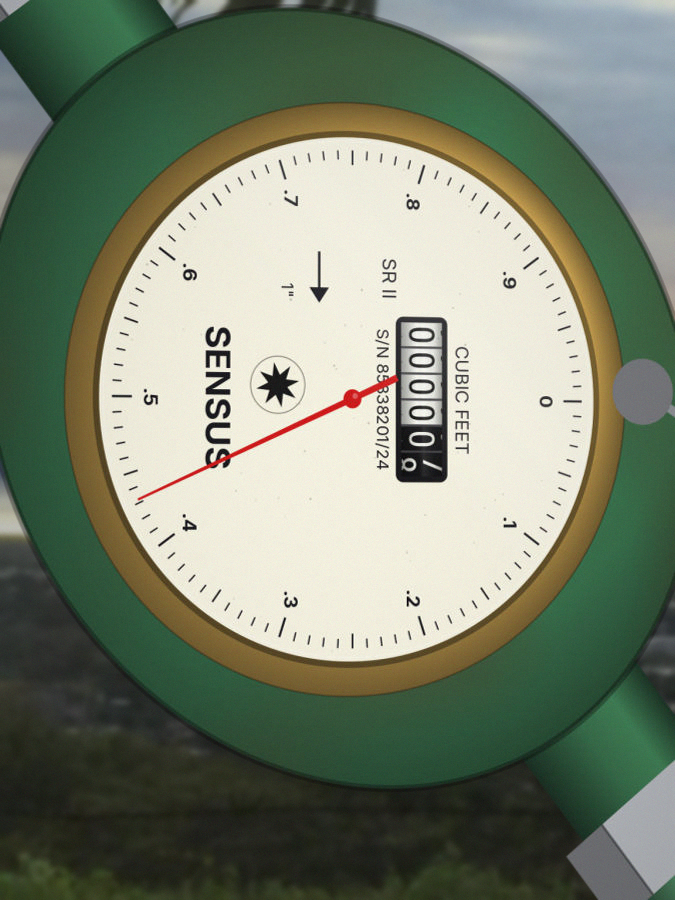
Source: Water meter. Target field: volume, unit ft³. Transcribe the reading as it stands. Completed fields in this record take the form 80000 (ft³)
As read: 7.43 (ft³)
